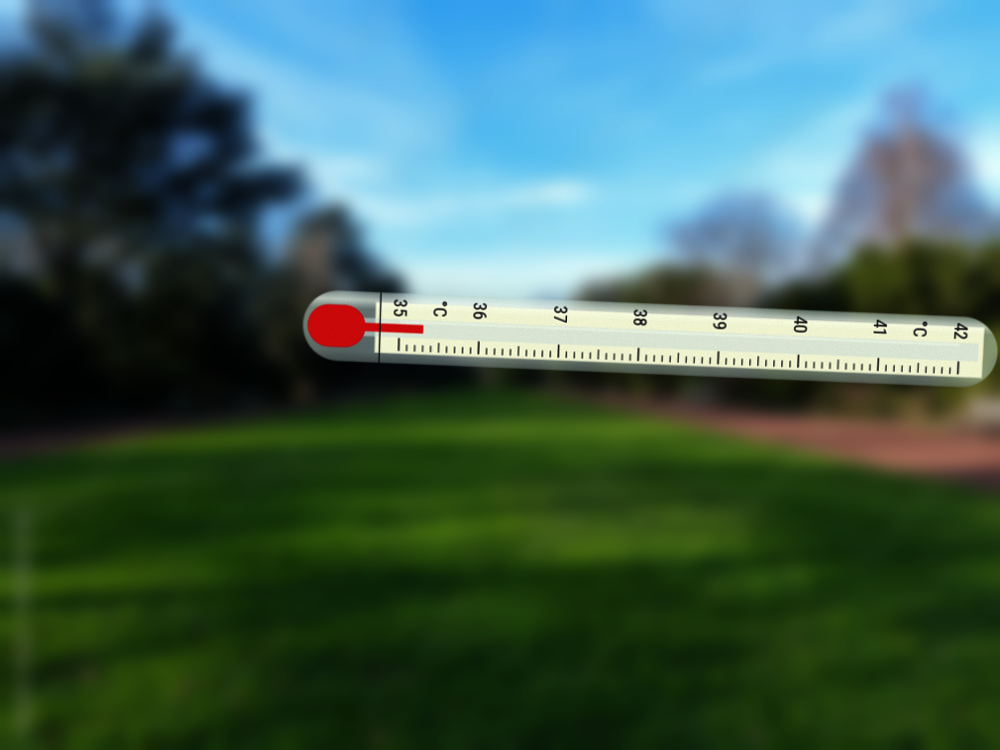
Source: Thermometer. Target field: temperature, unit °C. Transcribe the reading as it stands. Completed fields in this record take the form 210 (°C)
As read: 35.3 (°C)
